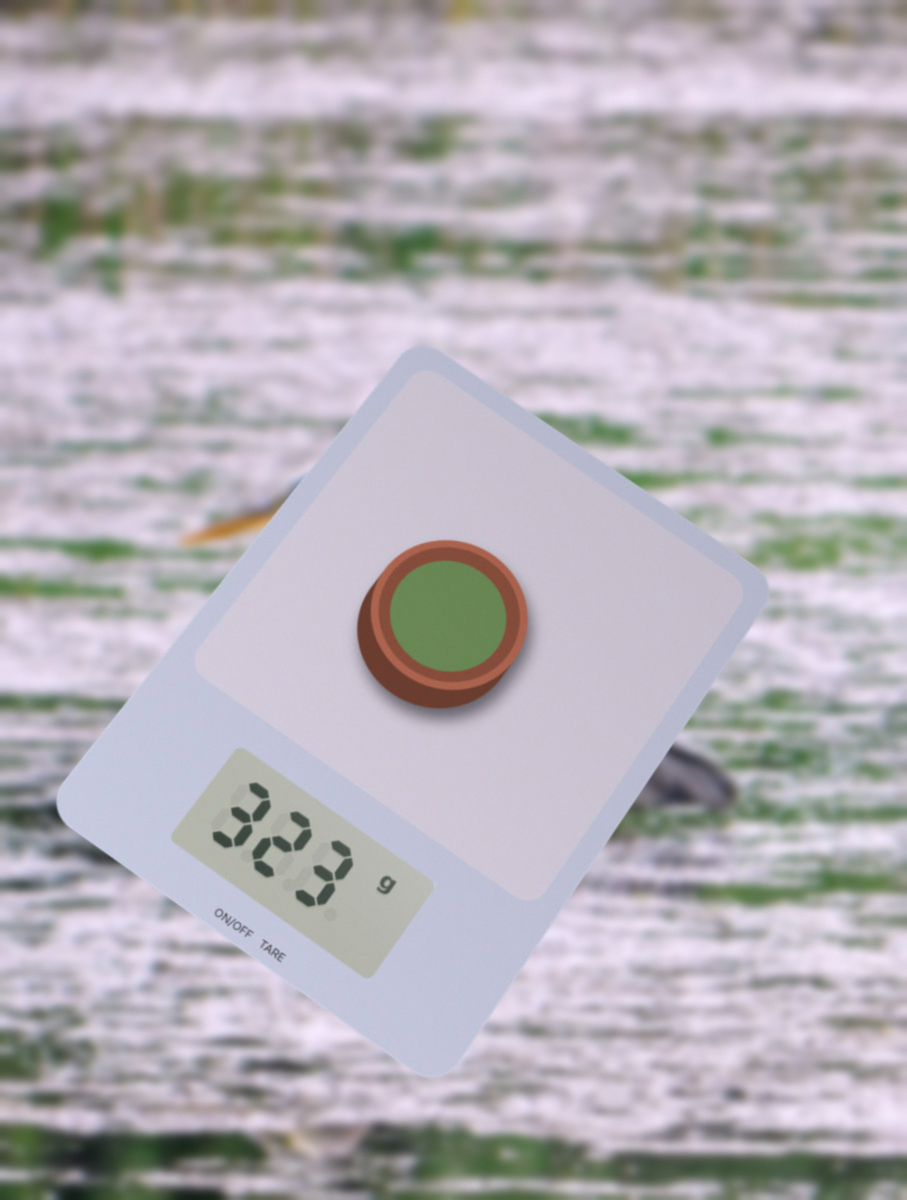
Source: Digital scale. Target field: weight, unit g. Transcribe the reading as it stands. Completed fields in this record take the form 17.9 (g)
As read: 323 (g)
